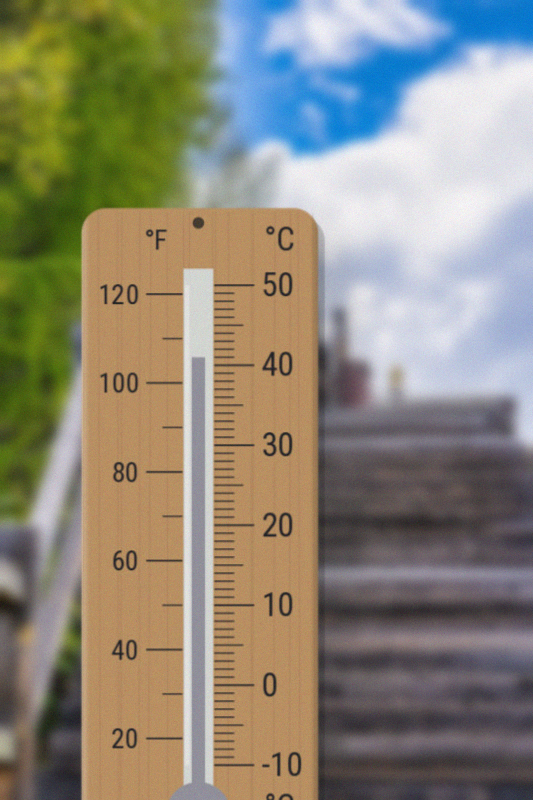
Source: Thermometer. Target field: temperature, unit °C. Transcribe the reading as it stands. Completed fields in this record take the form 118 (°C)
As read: 41 (°C)
